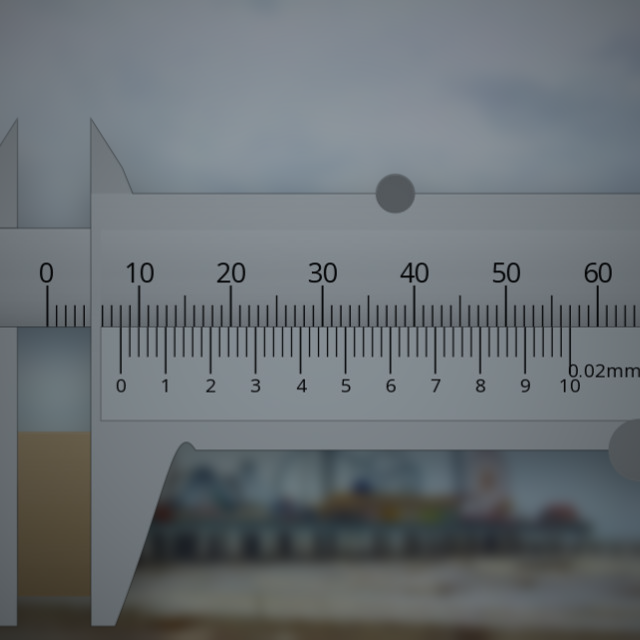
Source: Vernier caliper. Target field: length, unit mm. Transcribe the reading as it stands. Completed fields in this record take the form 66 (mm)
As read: 8.0 (mm)
